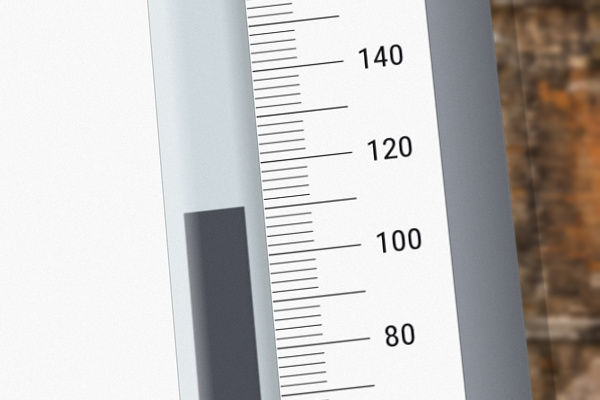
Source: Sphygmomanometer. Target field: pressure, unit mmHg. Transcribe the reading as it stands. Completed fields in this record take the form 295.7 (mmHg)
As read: 111 (mmHg)
